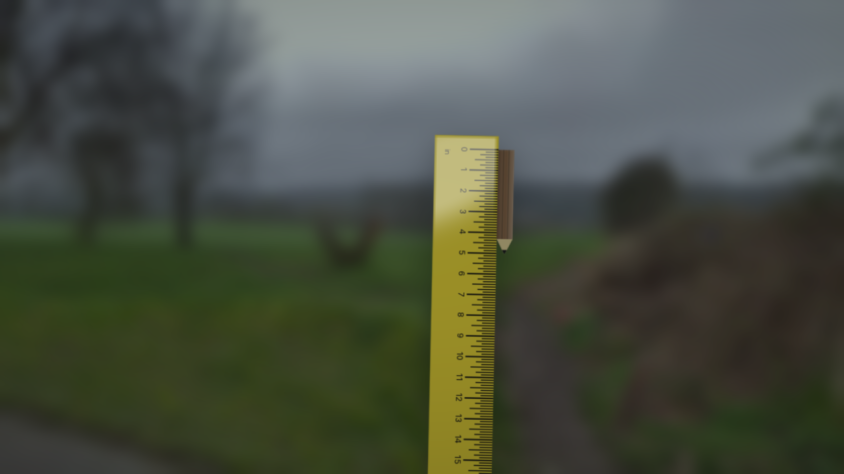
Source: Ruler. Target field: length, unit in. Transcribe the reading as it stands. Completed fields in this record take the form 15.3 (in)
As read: 5 (in)
